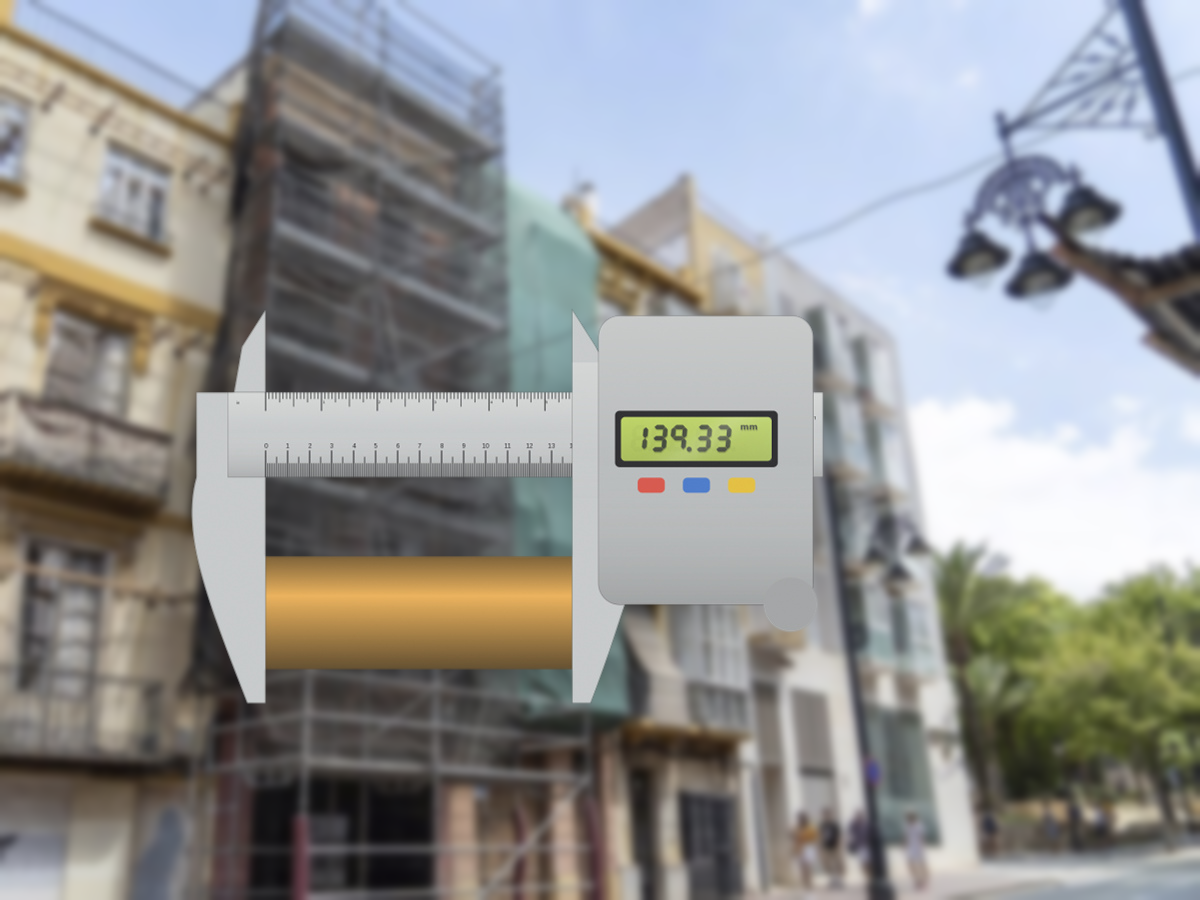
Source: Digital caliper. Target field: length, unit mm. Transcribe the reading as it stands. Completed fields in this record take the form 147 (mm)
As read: 139.33 (mm)
